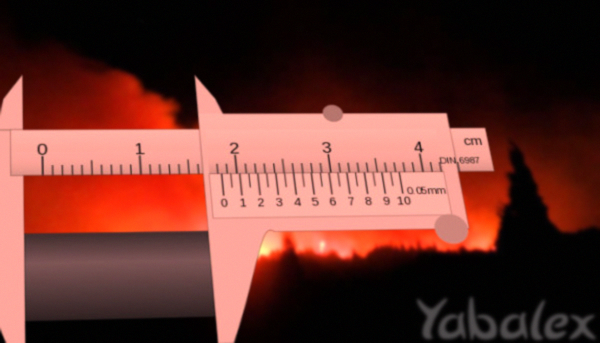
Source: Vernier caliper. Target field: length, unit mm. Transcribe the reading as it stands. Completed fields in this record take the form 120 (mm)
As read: 18.4 (mm)
